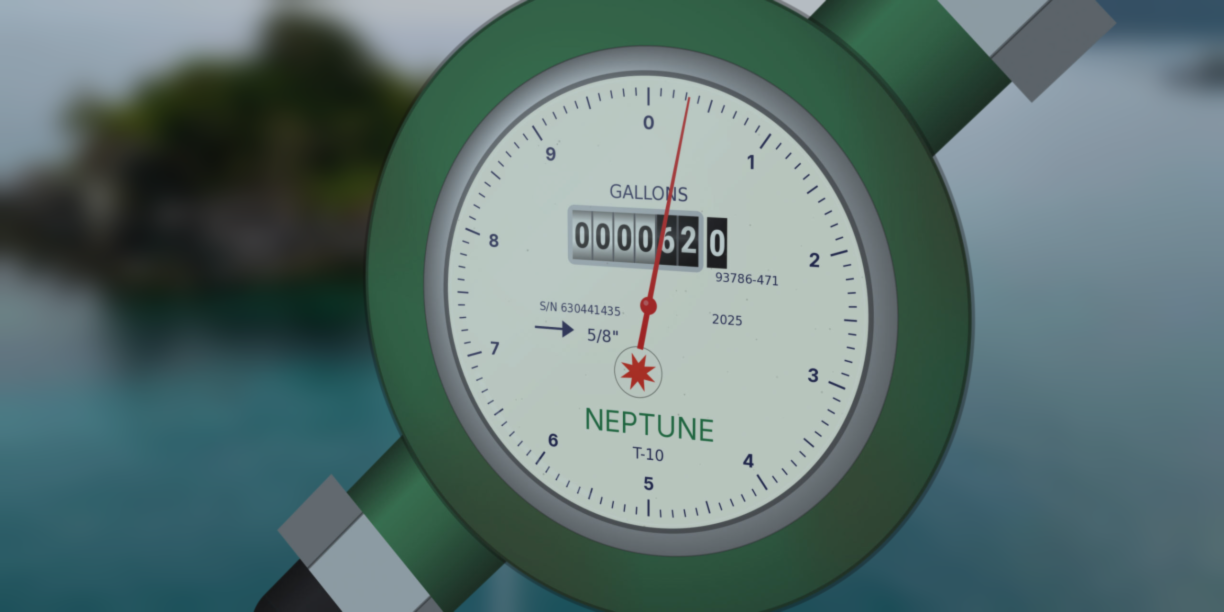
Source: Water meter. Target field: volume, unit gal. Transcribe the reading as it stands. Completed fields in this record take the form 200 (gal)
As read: 620.3 (gal)
